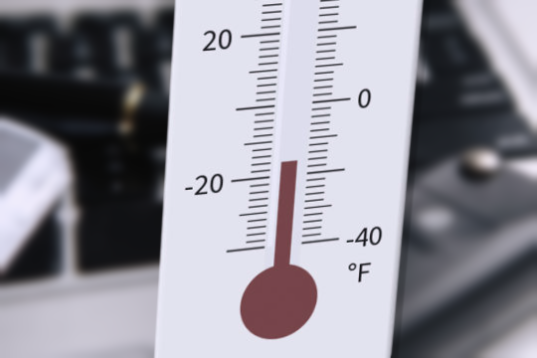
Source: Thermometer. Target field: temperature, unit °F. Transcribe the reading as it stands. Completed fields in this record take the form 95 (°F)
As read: -16 (°F)
